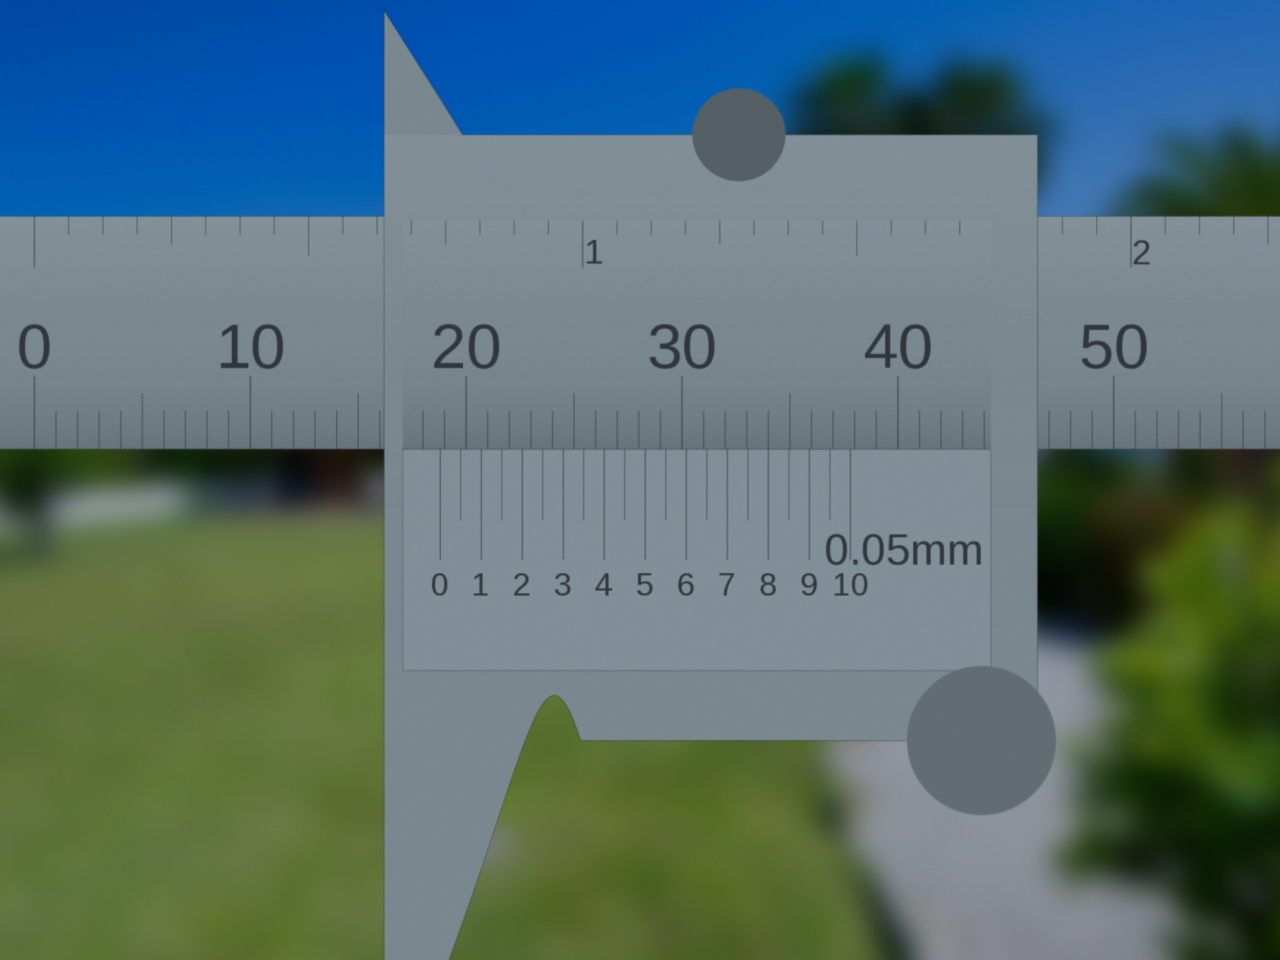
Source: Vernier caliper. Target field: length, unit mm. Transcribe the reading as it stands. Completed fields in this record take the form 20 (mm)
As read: 18.8 (mm)
